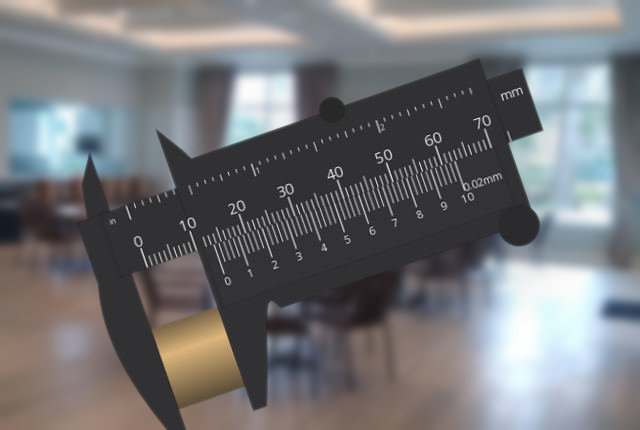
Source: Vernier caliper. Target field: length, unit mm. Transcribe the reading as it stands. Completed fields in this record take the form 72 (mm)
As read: 13.5 (mm)
